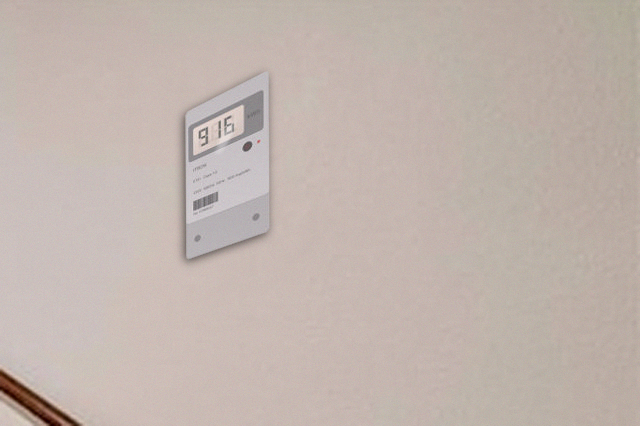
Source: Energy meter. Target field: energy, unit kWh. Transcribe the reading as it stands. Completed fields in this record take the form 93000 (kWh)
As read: 916 (kWh)
